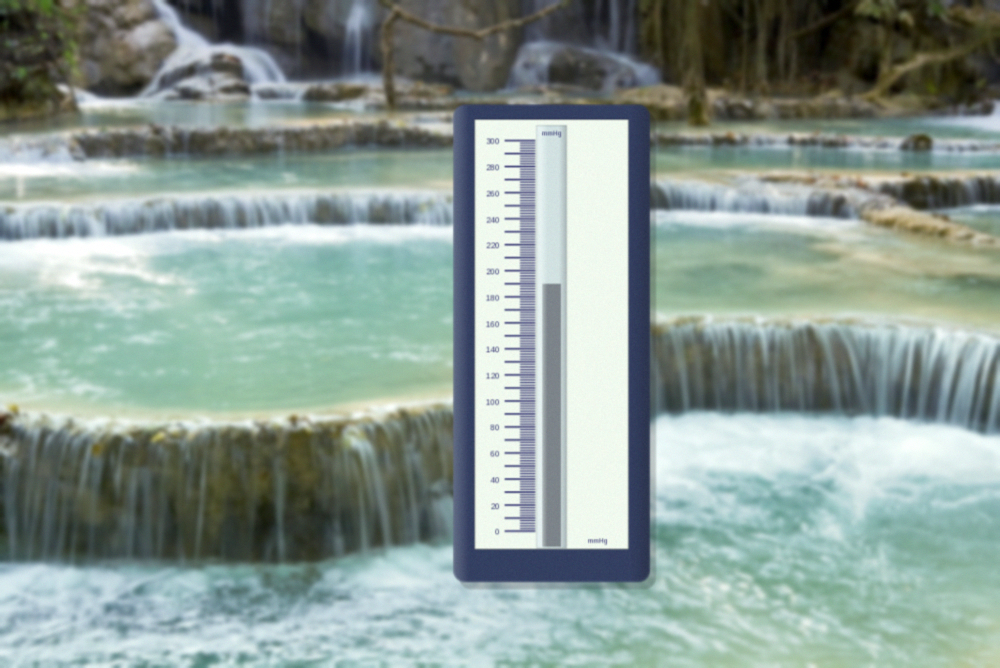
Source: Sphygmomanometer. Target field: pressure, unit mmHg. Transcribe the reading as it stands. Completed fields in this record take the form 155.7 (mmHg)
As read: 190 (mmHg)
